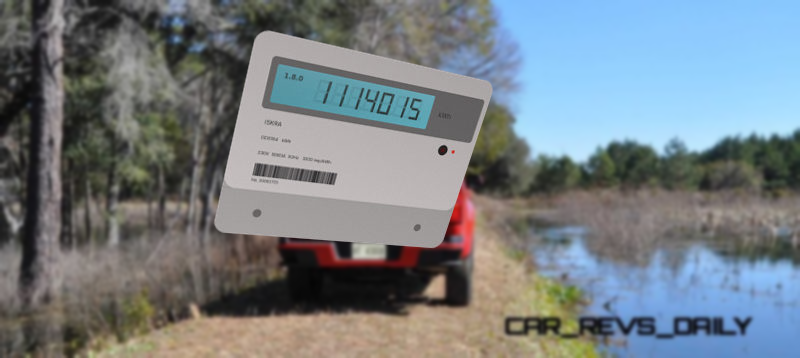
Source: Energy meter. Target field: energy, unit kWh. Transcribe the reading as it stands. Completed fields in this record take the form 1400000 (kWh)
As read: 1114015 (kWh)
